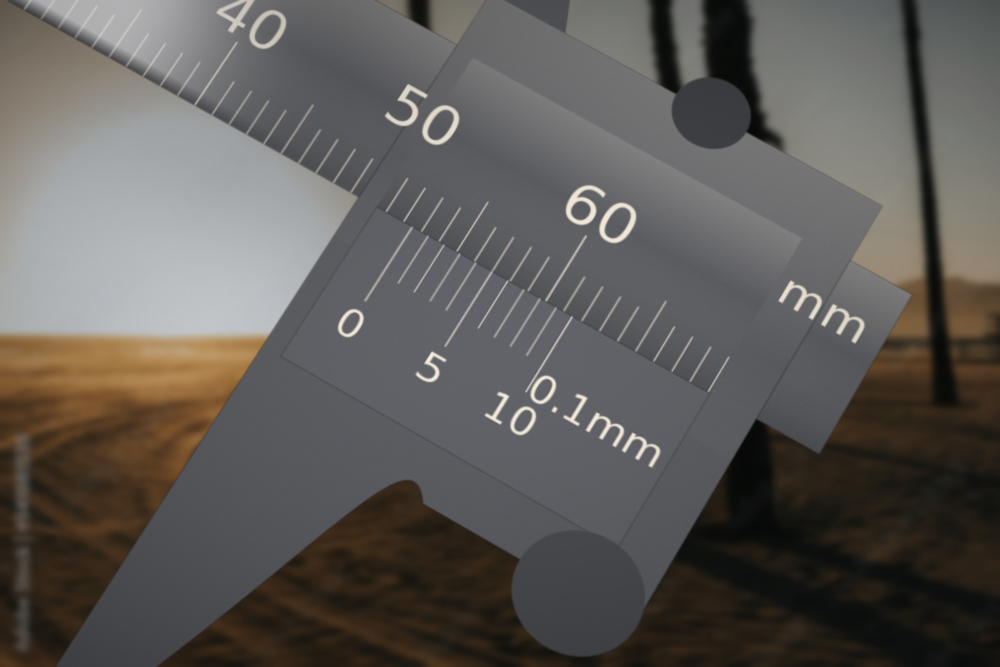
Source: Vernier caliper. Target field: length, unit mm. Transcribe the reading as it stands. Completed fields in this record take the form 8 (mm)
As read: 52.5 (mm)
